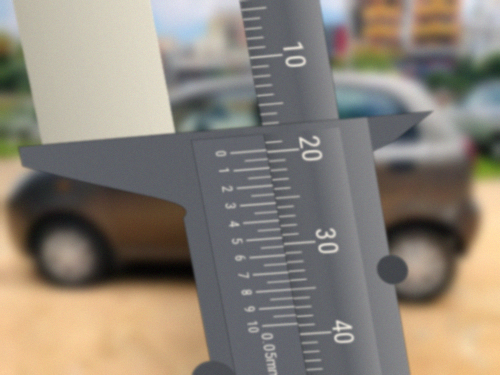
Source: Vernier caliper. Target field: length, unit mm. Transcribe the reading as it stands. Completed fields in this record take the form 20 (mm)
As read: 19.8 (mm)
